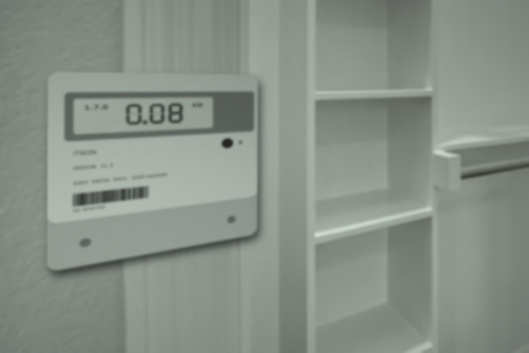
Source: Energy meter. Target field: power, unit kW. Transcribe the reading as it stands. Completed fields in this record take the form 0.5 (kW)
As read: 0.08 (kW)
